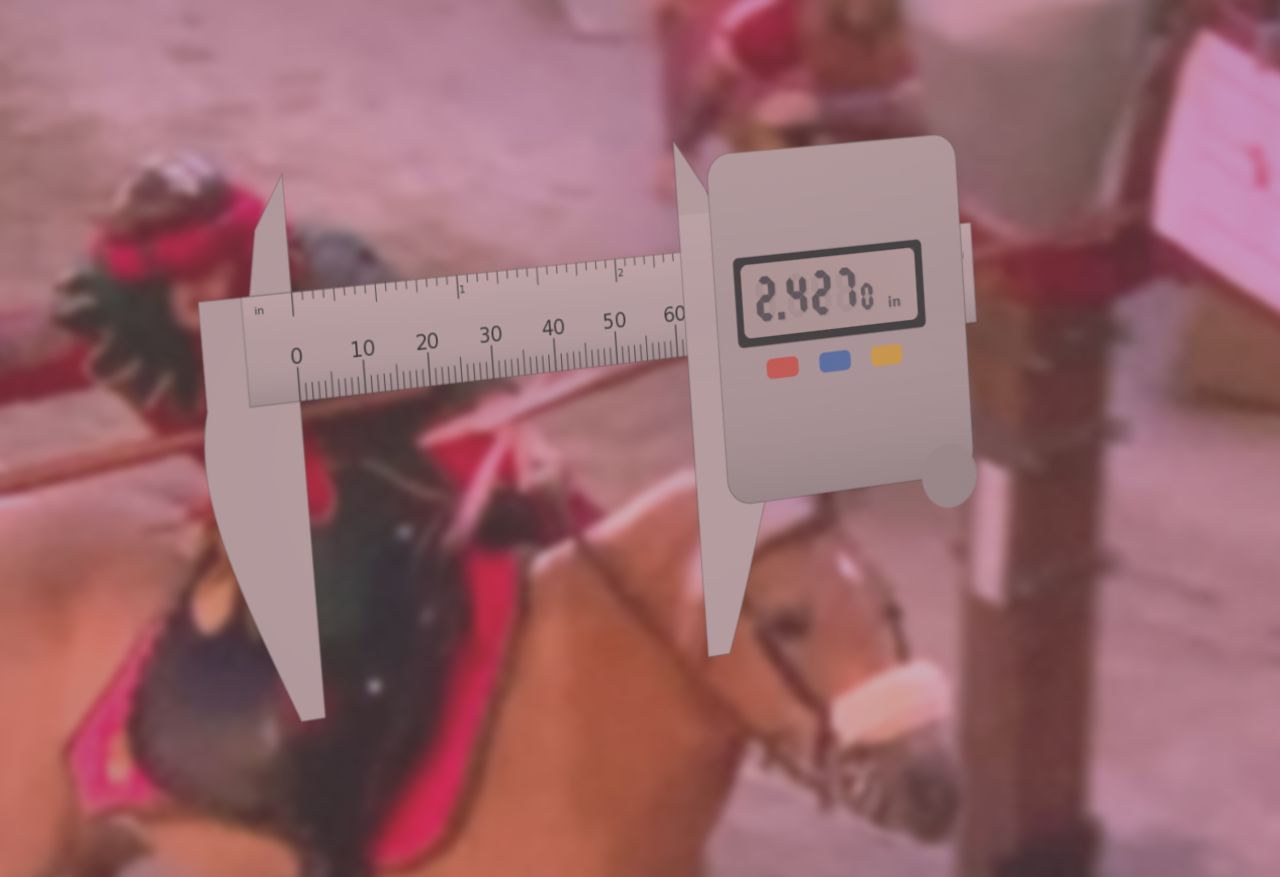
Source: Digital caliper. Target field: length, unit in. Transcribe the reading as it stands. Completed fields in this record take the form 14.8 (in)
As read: 2.4270 (in)
